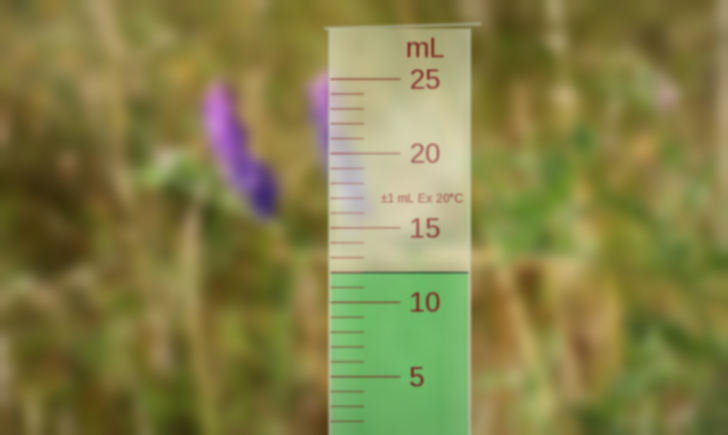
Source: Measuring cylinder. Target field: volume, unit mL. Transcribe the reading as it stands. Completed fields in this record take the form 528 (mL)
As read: 12 (mL)
